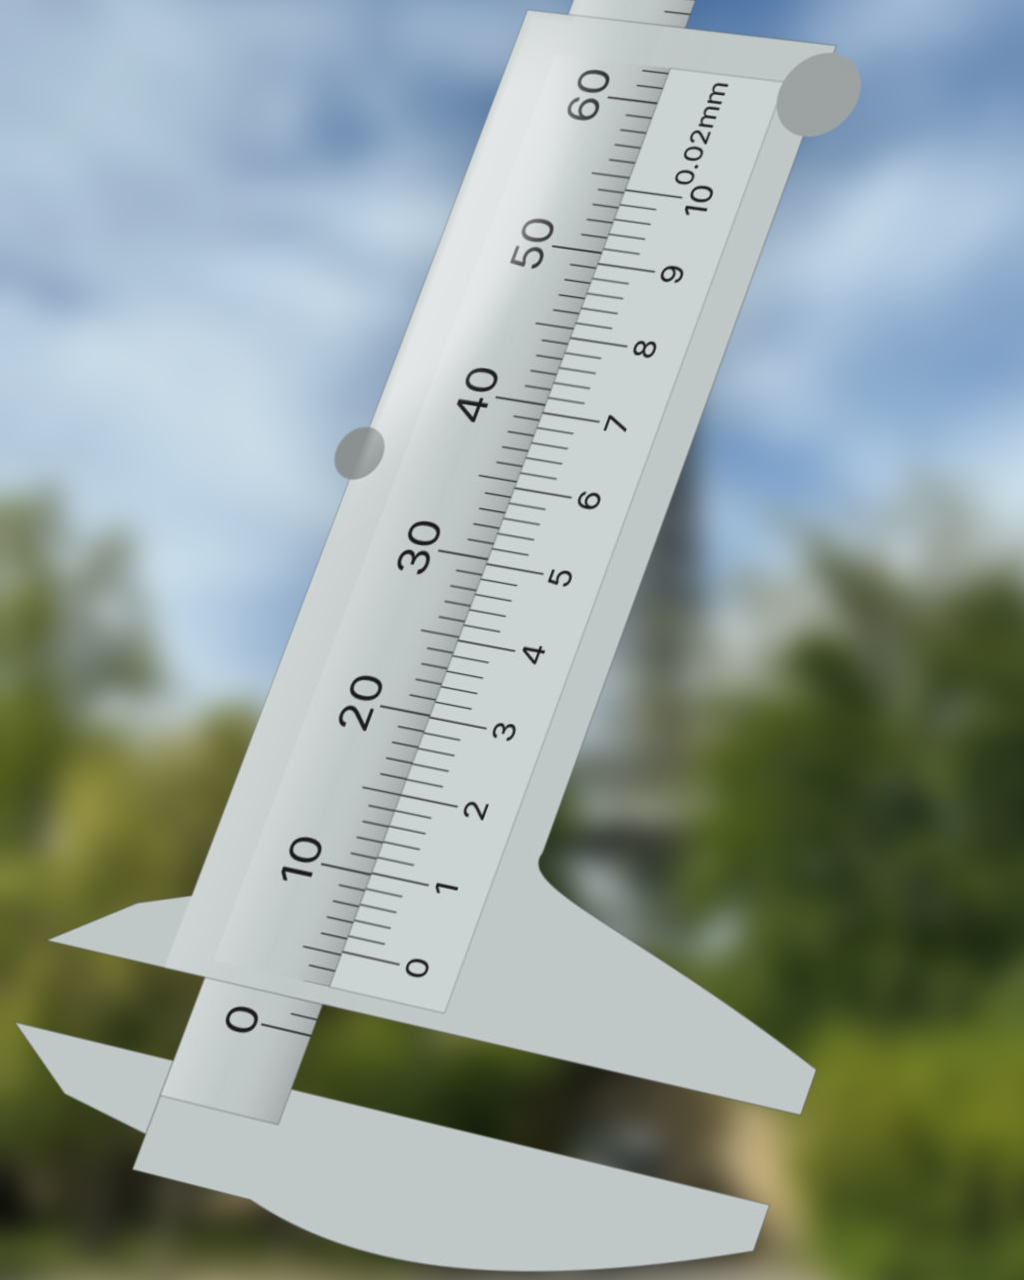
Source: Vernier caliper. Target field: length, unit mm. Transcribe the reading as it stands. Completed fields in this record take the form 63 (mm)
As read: 5.2 (mm)
